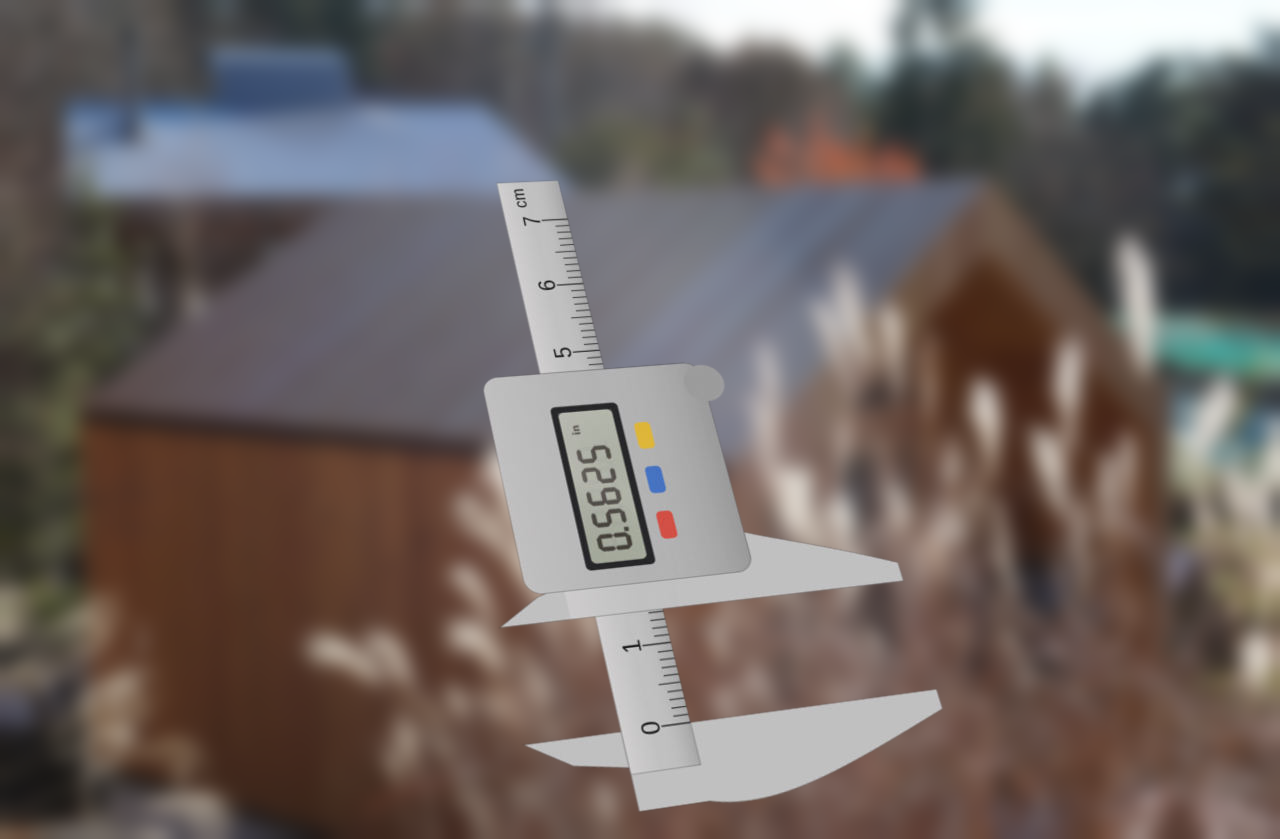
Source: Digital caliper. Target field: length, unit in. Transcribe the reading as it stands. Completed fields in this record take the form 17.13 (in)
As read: 0.5625 (in)
